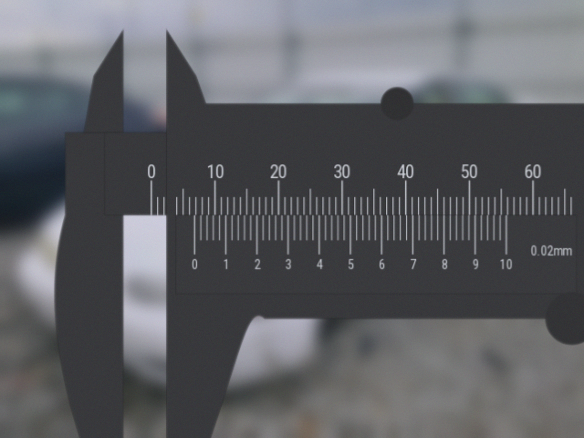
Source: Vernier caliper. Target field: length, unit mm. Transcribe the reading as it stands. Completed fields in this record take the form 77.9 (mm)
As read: 6.8 (mm)
